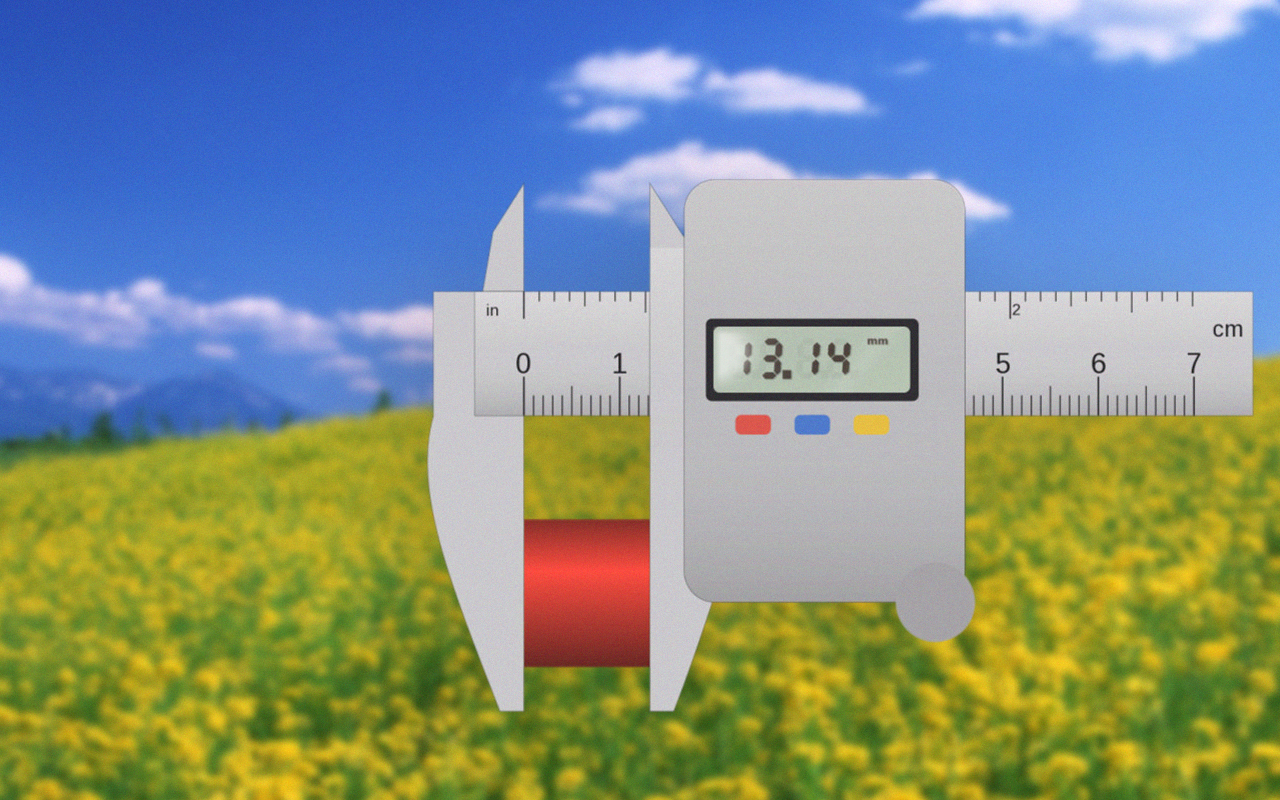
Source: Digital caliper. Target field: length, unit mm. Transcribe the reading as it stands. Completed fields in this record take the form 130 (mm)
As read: 13.14 (mm)
